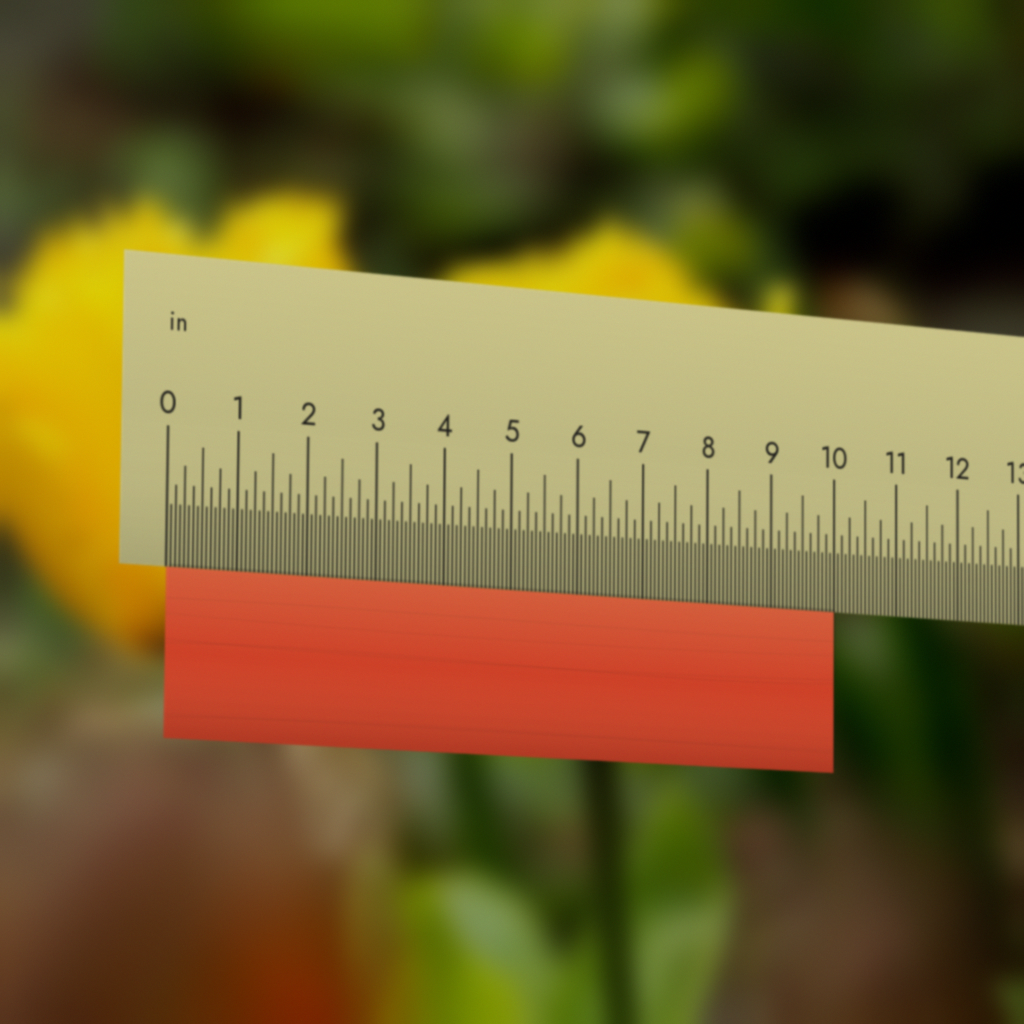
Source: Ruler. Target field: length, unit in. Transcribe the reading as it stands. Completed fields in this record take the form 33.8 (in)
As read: 10 (in)
